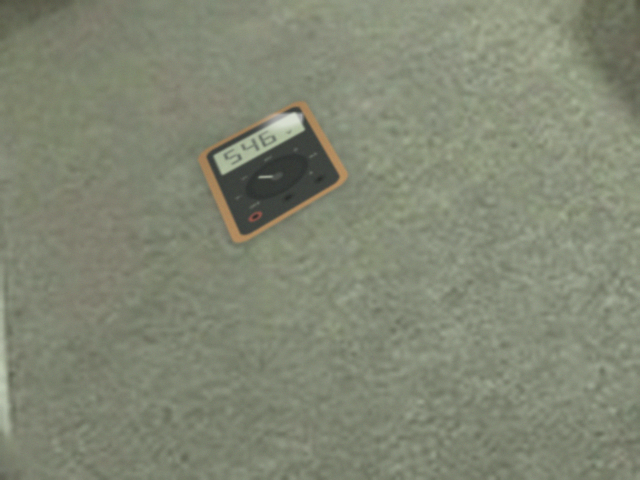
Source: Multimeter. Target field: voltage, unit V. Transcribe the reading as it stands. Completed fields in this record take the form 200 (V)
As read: 546 (V)
